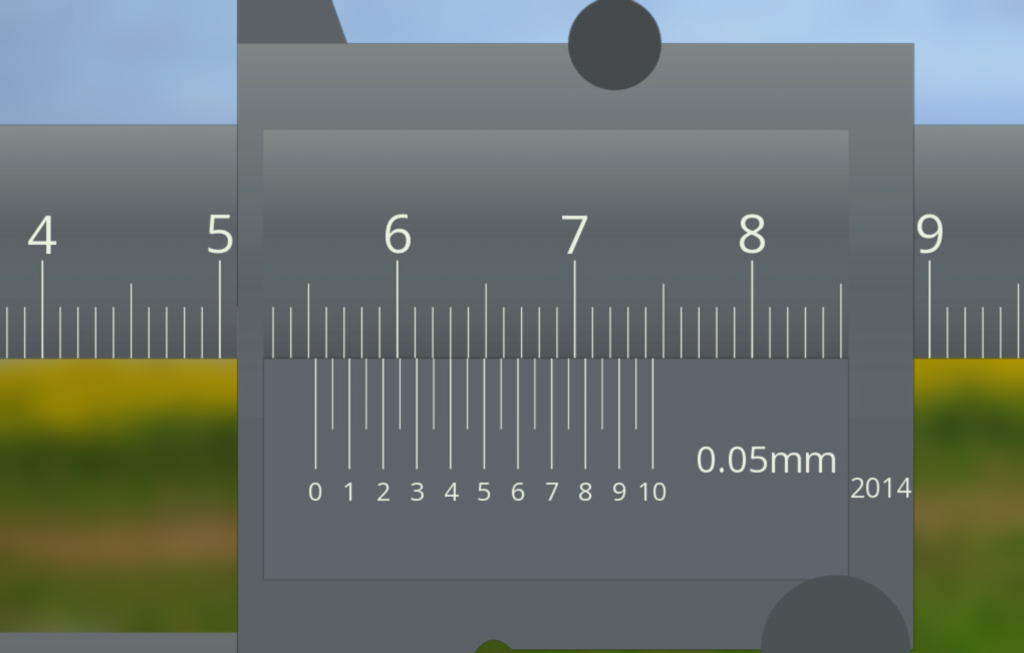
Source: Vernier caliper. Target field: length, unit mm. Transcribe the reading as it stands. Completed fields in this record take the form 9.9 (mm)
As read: 55.4 (mm)
